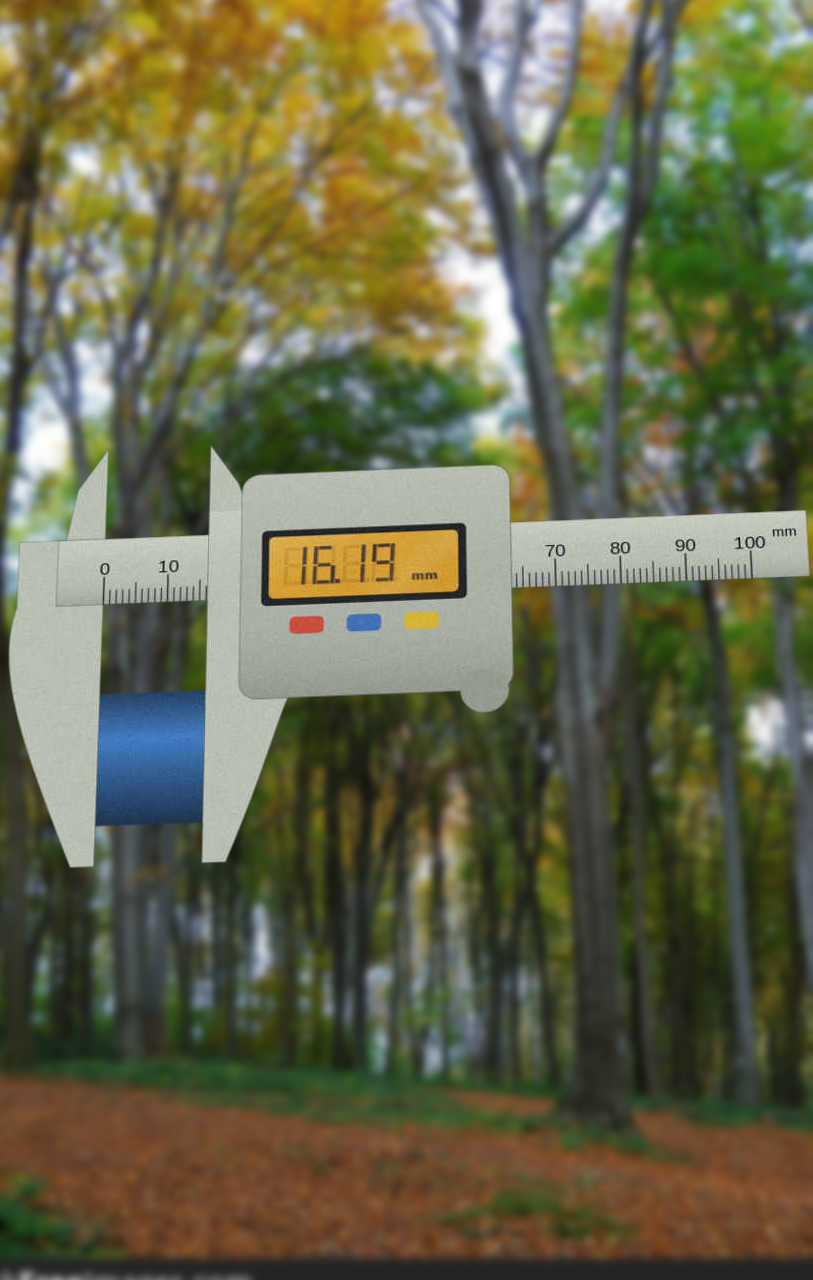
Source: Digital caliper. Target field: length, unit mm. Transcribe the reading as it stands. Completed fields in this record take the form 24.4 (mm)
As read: 16.19 (mm)
